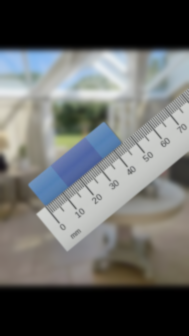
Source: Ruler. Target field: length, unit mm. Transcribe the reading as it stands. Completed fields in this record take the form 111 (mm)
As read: 45 (mm)
